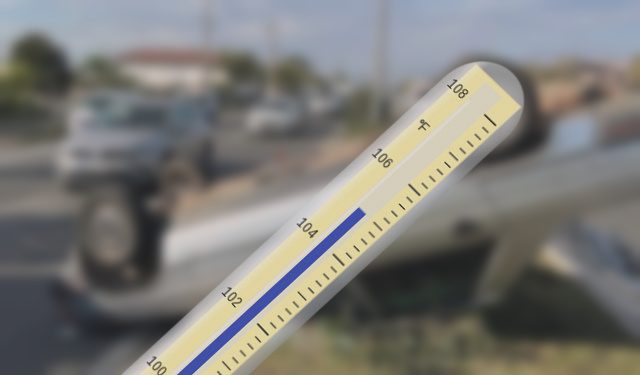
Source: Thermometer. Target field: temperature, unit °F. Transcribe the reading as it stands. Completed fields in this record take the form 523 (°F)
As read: 105 (°F)
